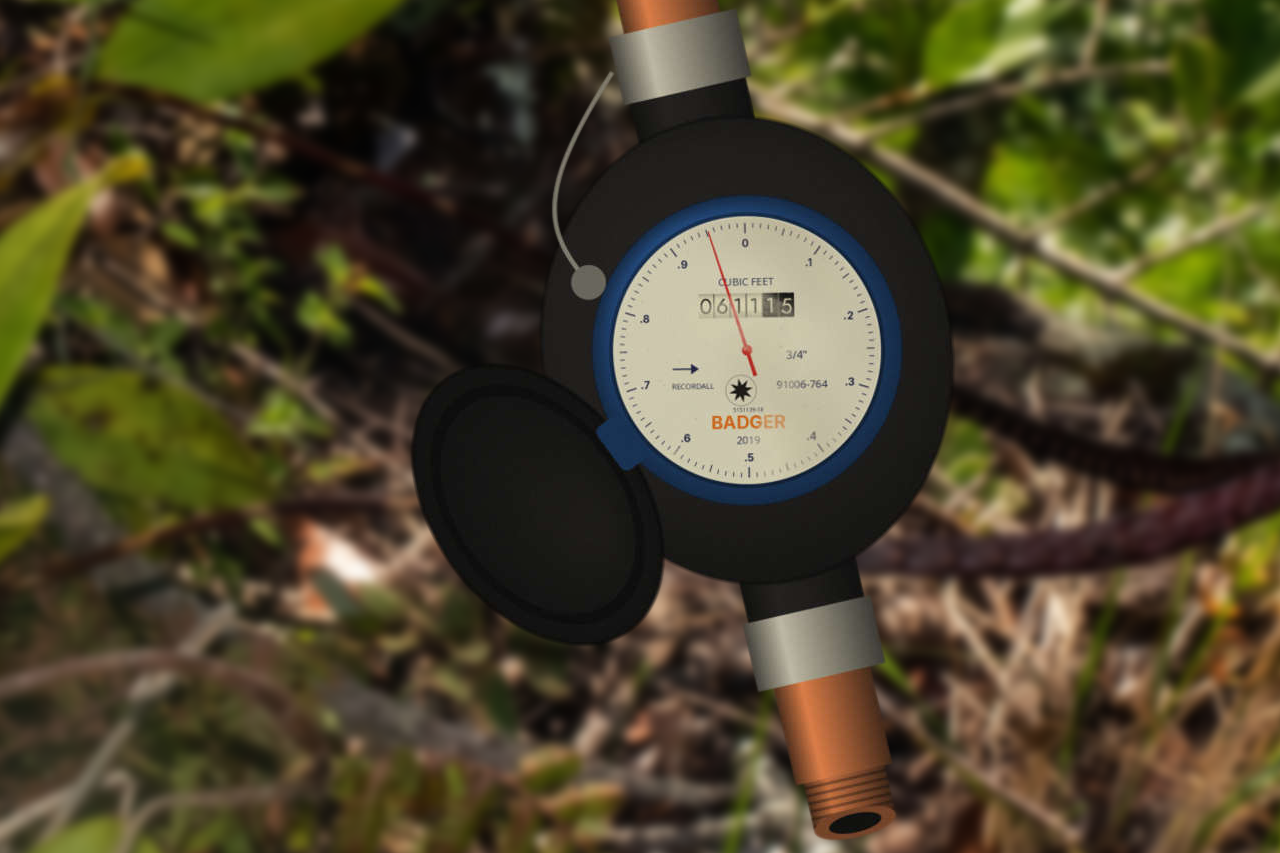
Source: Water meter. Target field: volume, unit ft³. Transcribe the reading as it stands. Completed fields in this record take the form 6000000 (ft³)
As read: 61114.95 (ft³)
